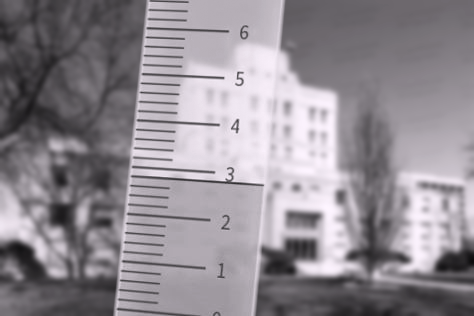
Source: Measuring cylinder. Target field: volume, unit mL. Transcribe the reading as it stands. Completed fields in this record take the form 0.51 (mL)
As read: 2.8 (mL)
